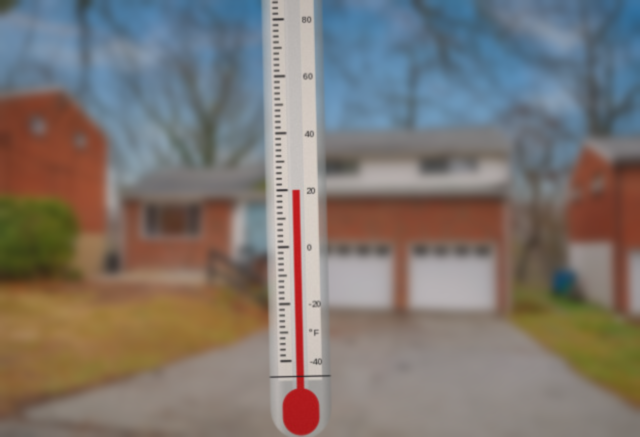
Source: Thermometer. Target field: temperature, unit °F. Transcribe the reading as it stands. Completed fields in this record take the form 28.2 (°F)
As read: 20 (°F)
